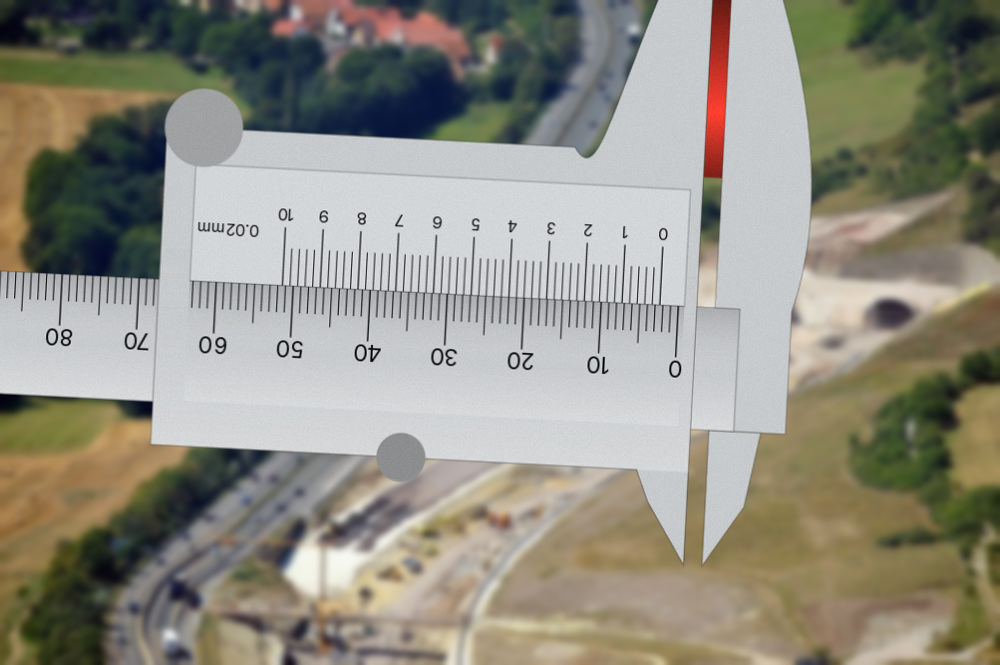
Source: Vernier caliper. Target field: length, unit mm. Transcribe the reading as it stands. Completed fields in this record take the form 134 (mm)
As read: 2.4 (mm)
